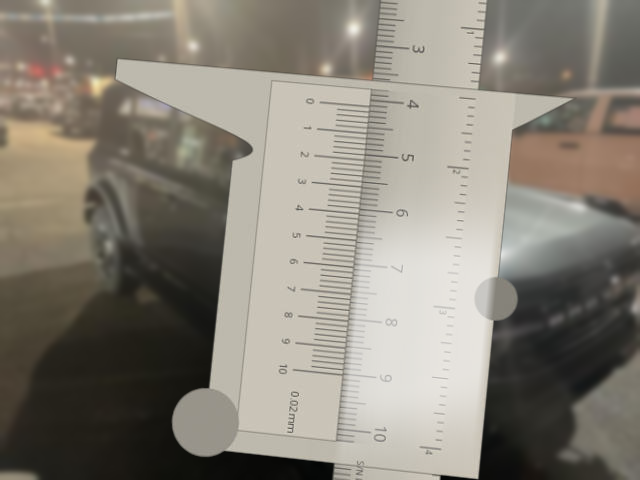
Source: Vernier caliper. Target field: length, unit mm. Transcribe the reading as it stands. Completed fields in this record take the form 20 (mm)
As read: 41.2 (mm)
